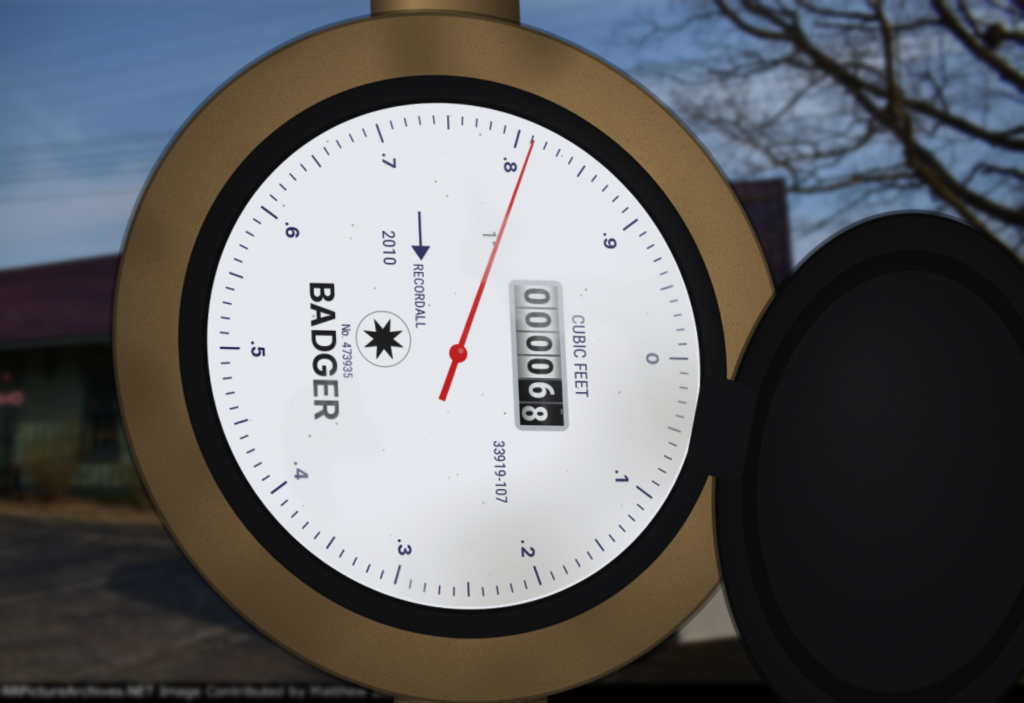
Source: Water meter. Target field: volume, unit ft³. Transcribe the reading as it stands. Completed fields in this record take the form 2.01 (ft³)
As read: 67.81 (ft³)
